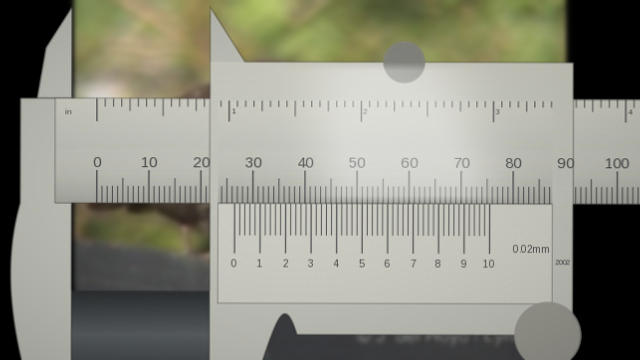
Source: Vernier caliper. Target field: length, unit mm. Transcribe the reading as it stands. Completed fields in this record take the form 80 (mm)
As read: 26.5 (mm)
